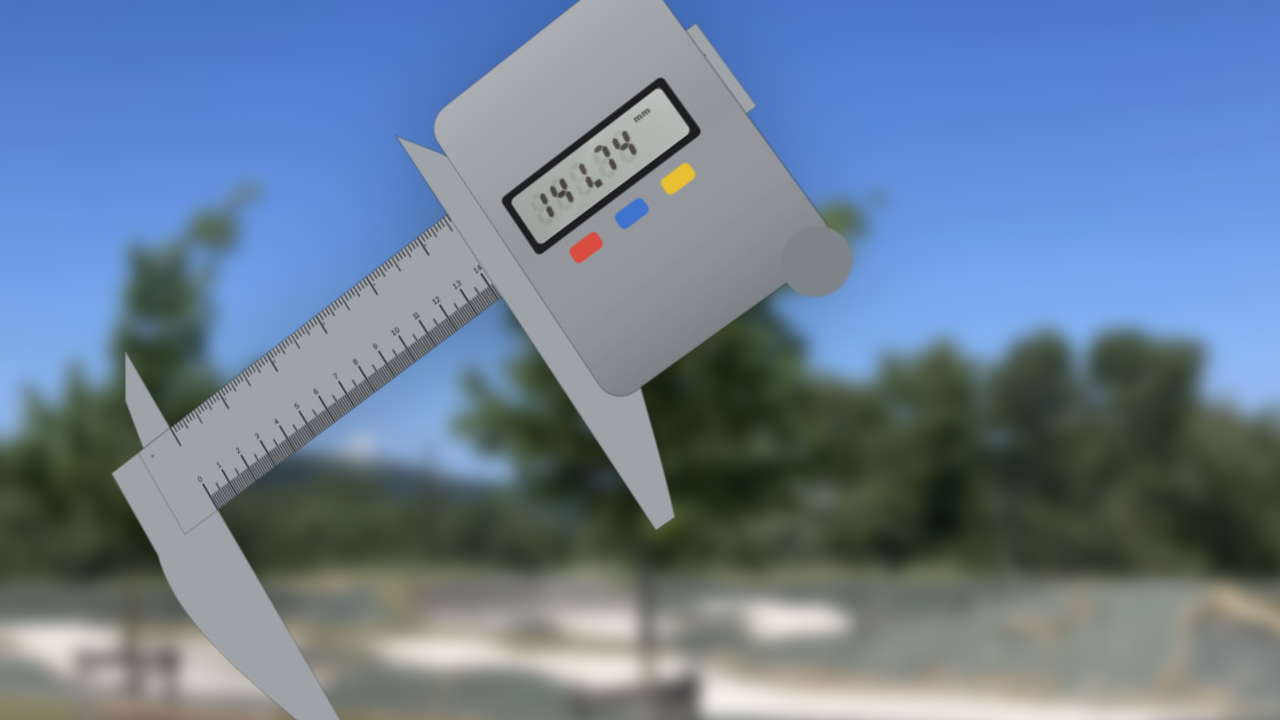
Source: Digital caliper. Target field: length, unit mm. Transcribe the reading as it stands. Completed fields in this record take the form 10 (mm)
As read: 141.74 (mm)
